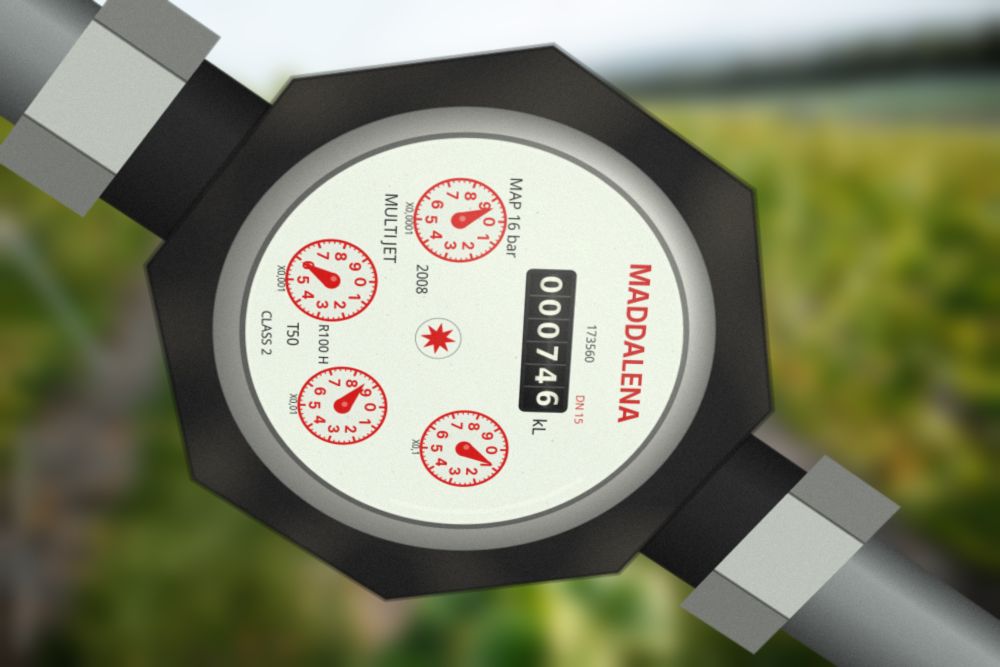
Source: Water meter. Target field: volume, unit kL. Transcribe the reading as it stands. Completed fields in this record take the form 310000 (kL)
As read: 746.0859 (kL)
